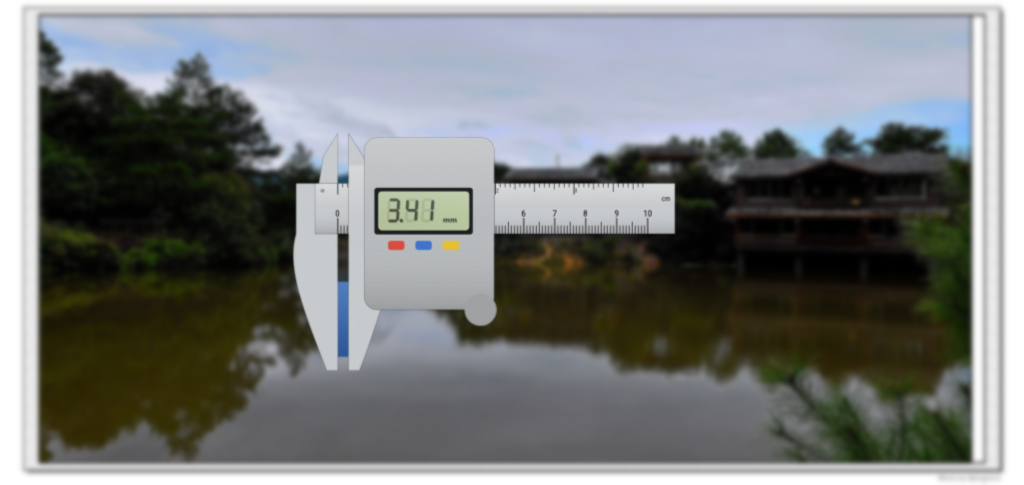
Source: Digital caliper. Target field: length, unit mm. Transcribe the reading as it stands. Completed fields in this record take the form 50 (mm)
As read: 3.41 (mm)
